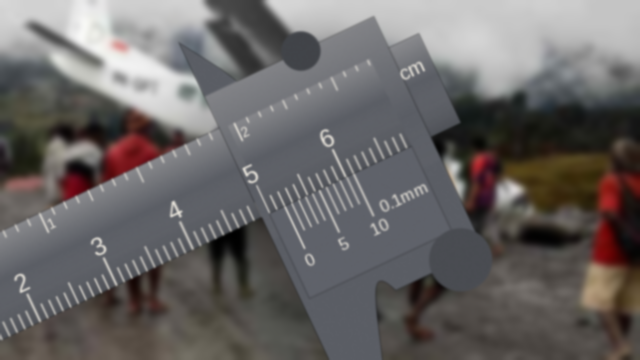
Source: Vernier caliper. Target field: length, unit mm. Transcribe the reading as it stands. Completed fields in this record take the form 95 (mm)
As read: 52.0 (mm)
